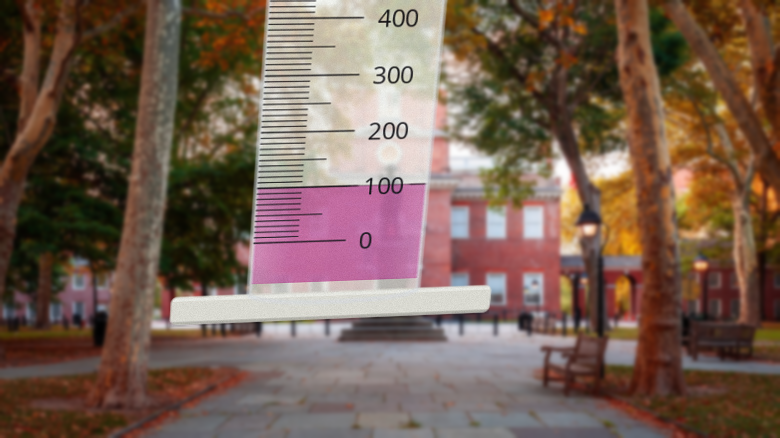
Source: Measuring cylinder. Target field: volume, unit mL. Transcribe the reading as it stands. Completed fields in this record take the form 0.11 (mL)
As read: 100 (mL)
